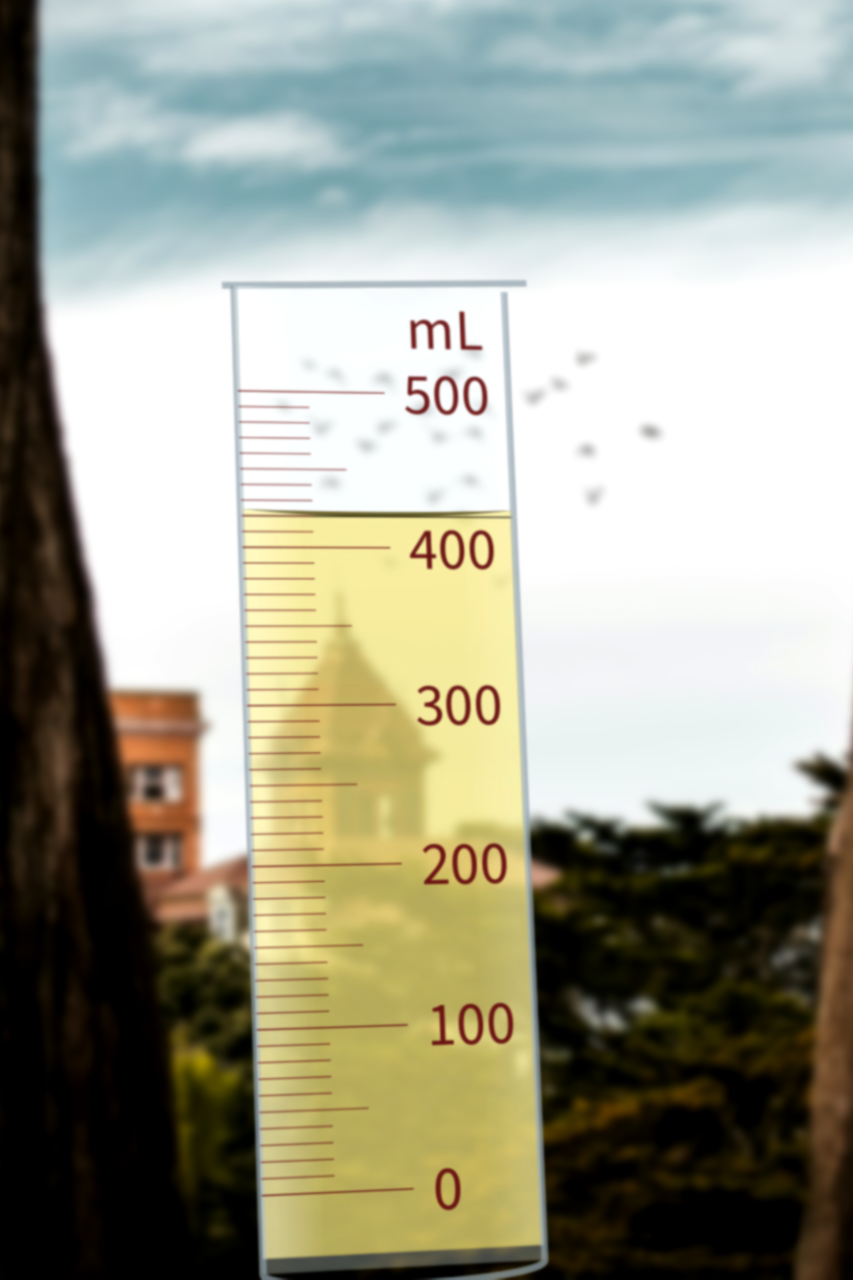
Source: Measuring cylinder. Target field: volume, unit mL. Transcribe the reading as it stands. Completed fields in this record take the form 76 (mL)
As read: 420 (mL)
